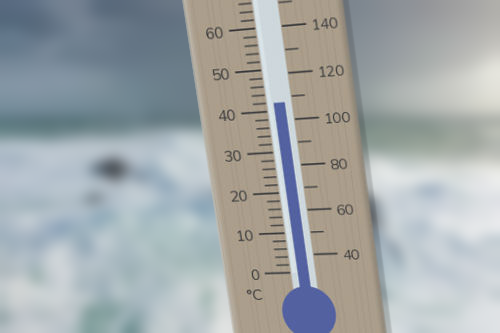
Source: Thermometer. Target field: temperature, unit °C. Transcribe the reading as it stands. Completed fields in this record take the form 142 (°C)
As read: 42 (°C)
